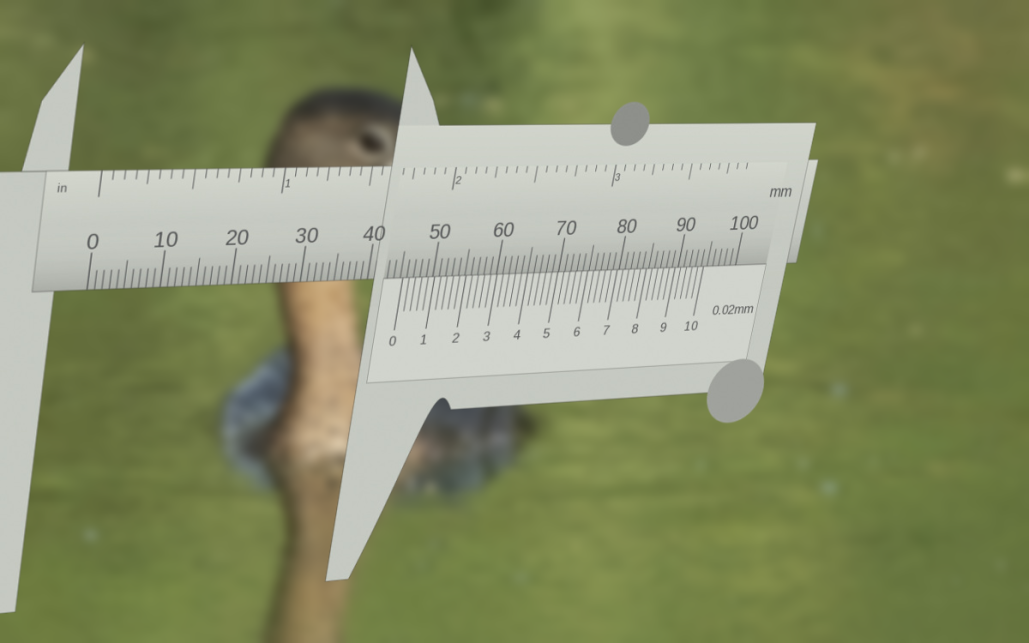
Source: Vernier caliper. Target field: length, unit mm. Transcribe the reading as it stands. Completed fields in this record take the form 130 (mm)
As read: 45.4 (mm)
